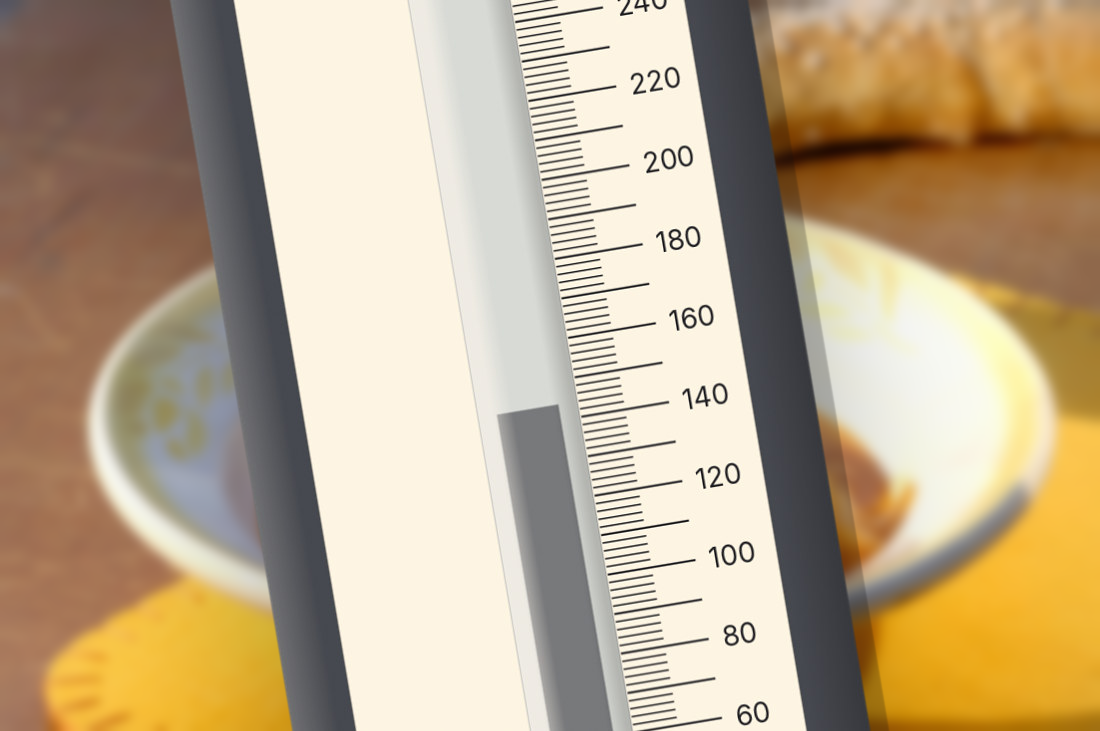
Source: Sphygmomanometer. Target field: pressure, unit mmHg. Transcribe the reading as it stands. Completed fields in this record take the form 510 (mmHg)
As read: 144 (mmHg)
